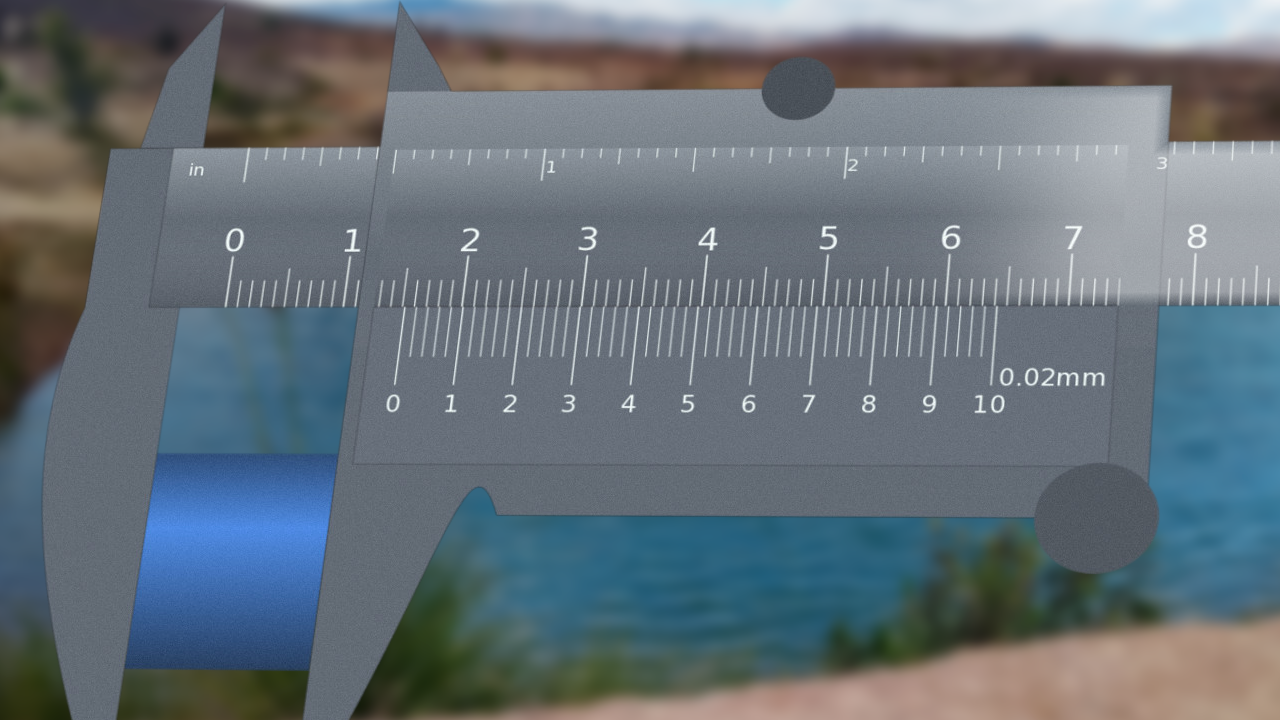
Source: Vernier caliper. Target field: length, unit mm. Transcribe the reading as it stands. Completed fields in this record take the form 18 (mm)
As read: 15.2 (mm)
